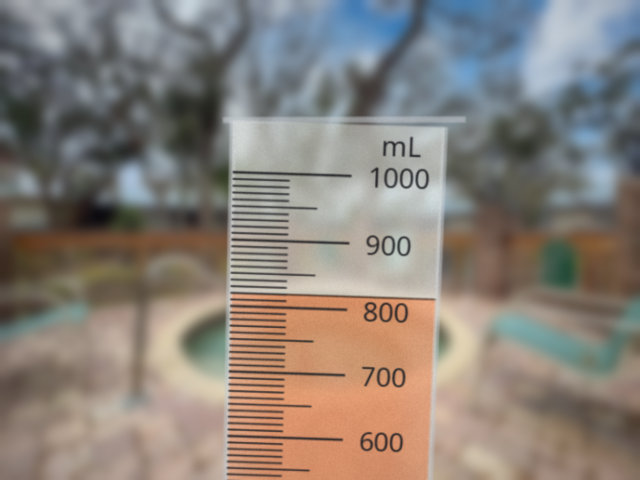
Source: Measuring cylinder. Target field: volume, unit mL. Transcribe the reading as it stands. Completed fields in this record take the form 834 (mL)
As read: 820 (mL)
